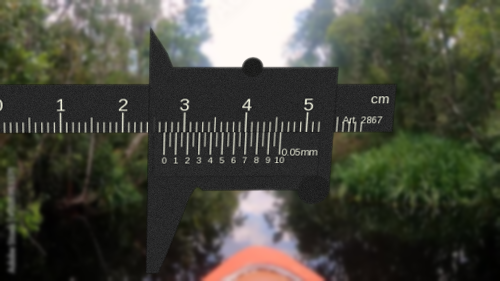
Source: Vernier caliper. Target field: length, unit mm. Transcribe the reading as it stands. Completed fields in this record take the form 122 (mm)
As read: 26.8 (mm)
